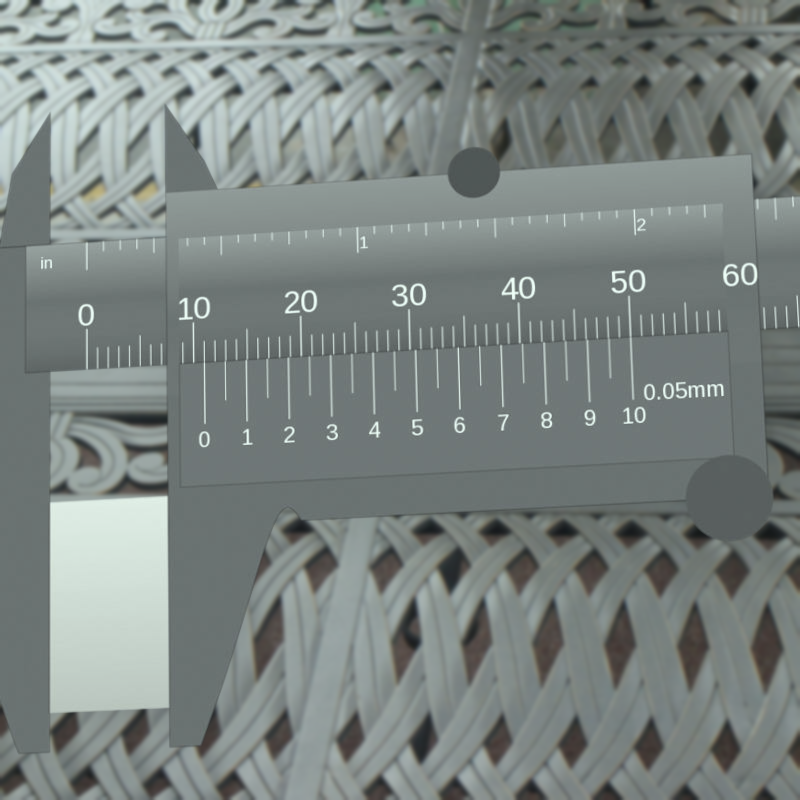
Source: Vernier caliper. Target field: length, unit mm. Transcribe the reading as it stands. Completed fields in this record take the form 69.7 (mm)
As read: 11.0 (mm)
